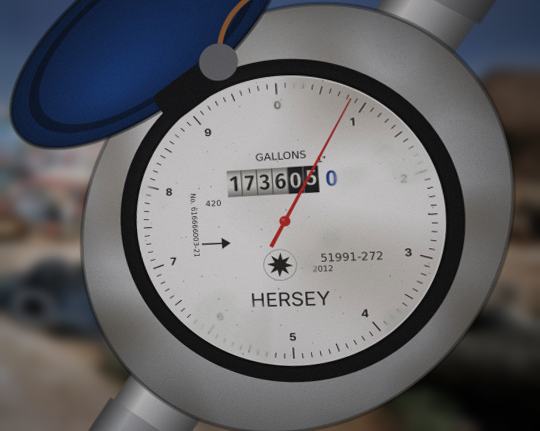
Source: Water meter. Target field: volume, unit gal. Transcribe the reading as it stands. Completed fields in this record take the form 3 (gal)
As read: 1736050.8 (gal)
